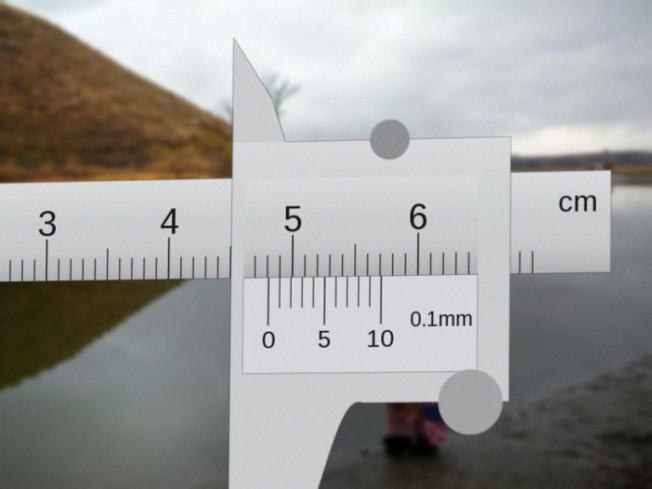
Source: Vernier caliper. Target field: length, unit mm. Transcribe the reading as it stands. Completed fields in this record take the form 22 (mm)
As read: 48.1 (mm)
